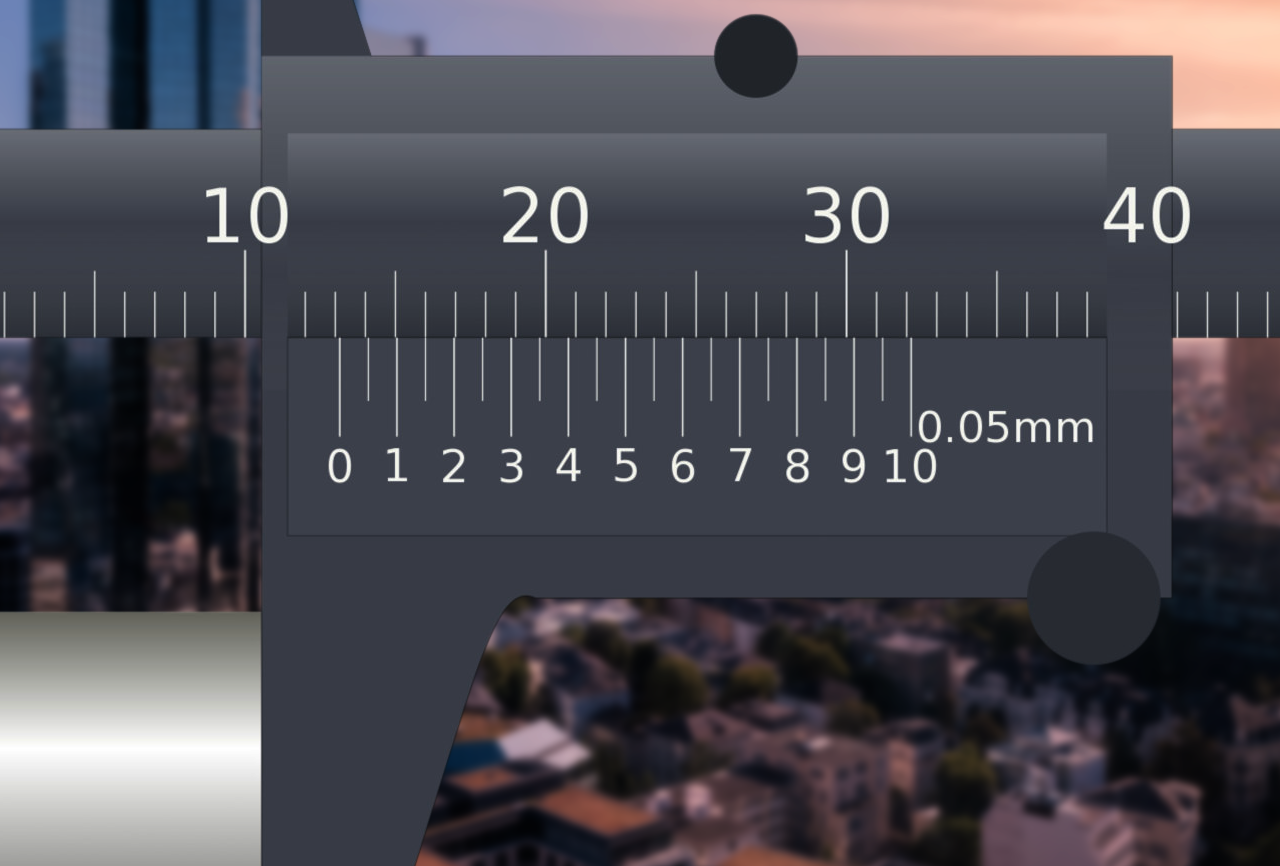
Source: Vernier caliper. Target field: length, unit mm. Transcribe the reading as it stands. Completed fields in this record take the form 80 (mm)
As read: 13.15 (mm)
